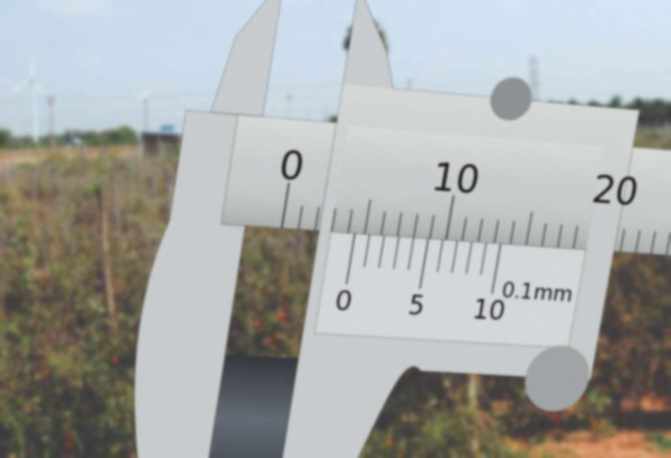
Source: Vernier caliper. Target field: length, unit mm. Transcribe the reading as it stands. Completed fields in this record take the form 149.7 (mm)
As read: 4.4 (mm)
